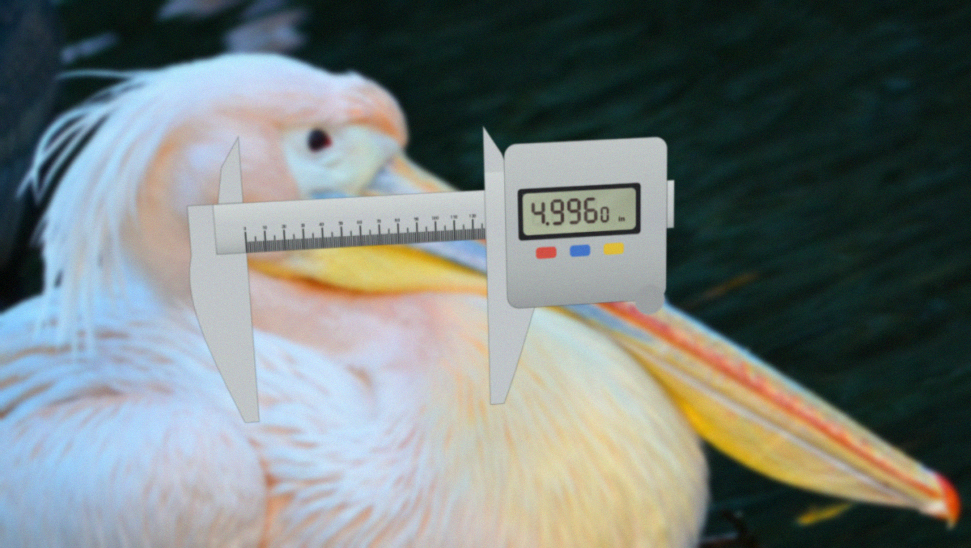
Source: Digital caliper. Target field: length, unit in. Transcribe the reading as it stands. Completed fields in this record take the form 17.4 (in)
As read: 4.9960 (in)
